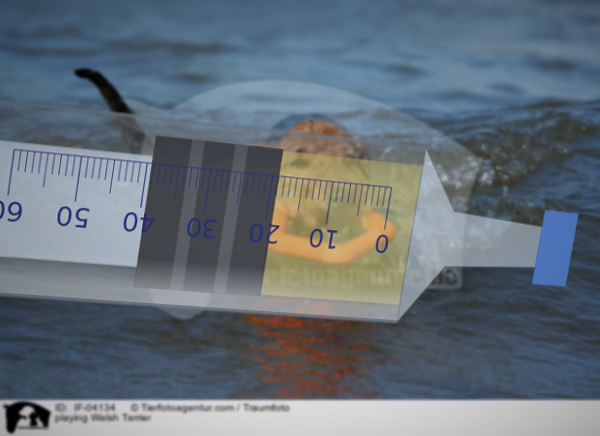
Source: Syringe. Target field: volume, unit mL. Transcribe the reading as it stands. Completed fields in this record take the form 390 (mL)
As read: 19 (mL)
